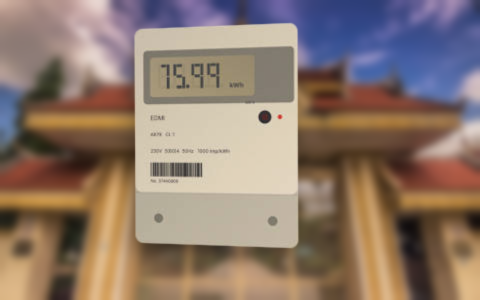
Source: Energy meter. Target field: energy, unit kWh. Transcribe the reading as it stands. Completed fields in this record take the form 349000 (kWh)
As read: 75.99 (kWh)
